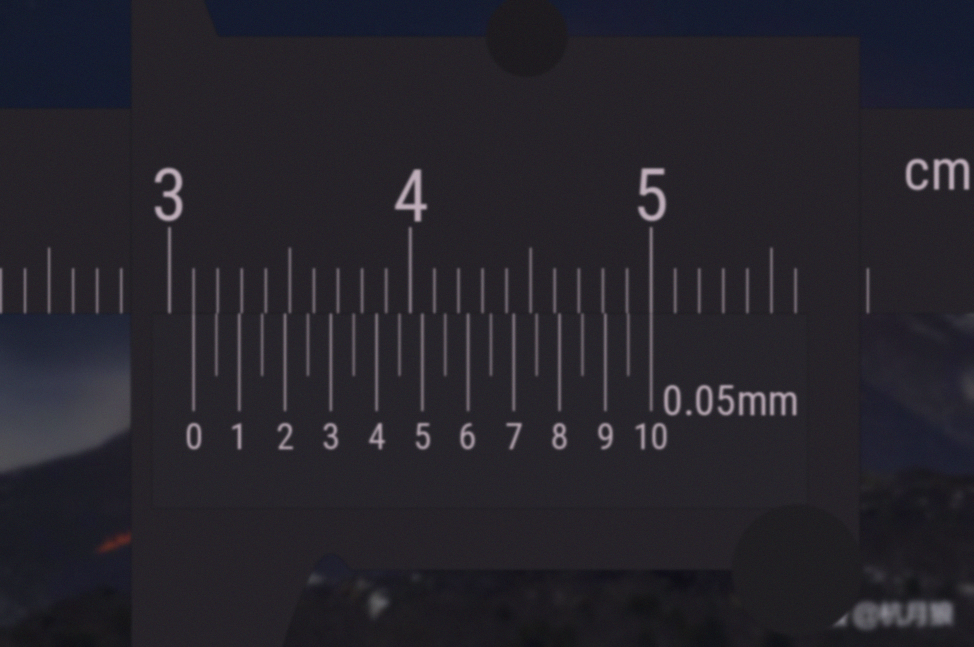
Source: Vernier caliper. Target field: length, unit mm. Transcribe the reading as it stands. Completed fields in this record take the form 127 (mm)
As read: 31.0 (mm)
